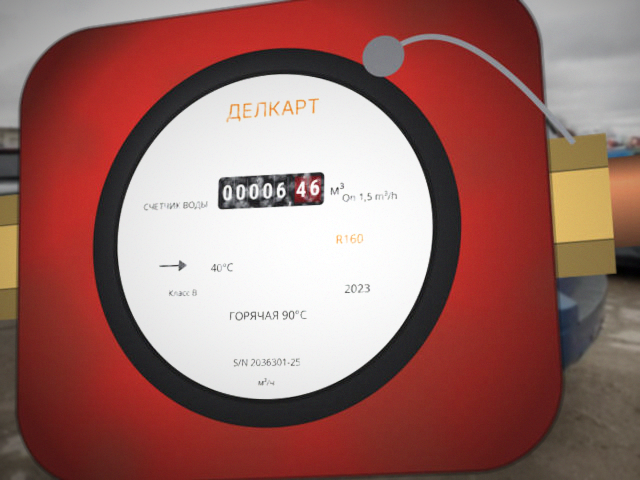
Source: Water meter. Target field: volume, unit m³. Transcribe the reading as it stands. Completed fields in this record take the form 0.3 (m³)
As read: 6.46 (m³)
